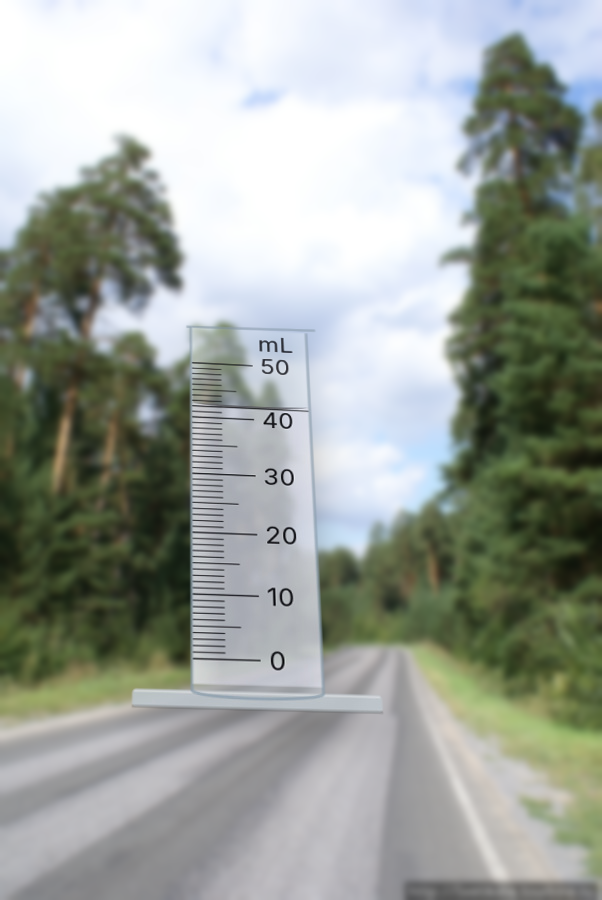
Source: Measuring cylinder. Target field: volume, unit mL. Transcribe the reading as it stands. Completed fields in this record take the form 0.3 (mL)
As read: 42 (mL)
